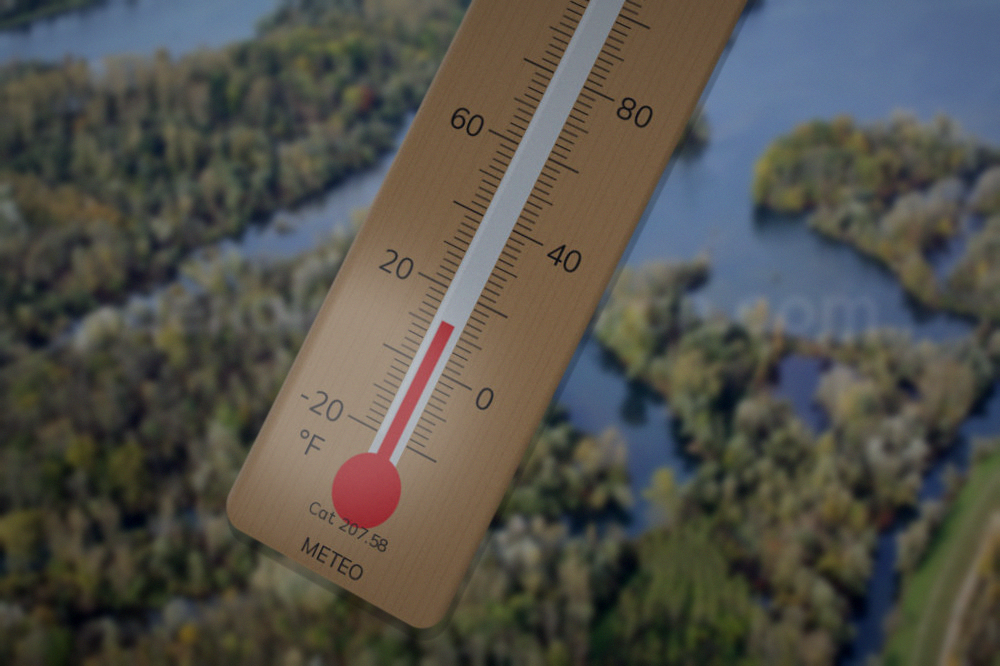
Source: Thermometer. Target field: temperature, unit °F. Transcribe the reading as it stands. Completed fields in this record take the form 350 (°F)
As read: 12 (°F)
